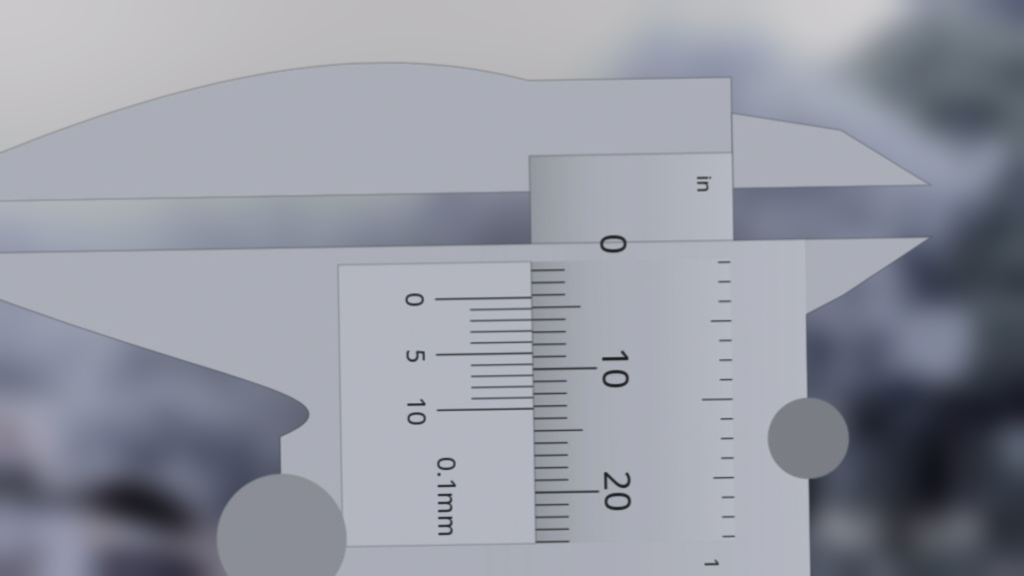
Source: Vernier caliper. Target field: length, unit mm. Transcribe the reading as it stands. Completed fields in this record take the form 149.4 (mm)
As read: 4.2 (mm)
